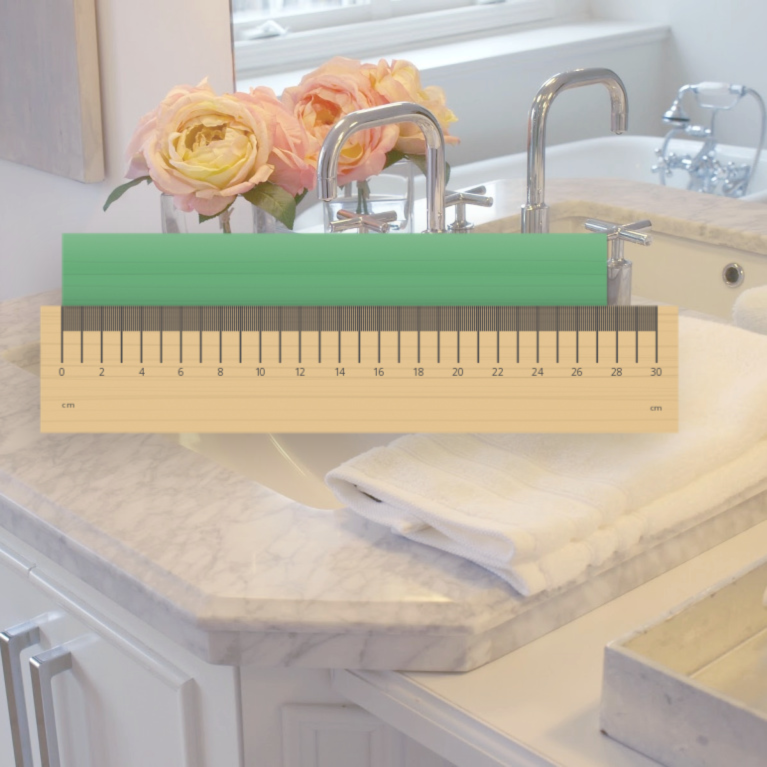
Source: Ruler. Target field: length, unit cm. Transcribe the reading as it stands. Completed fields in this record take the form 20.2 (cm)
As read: 27.5 (cm)
